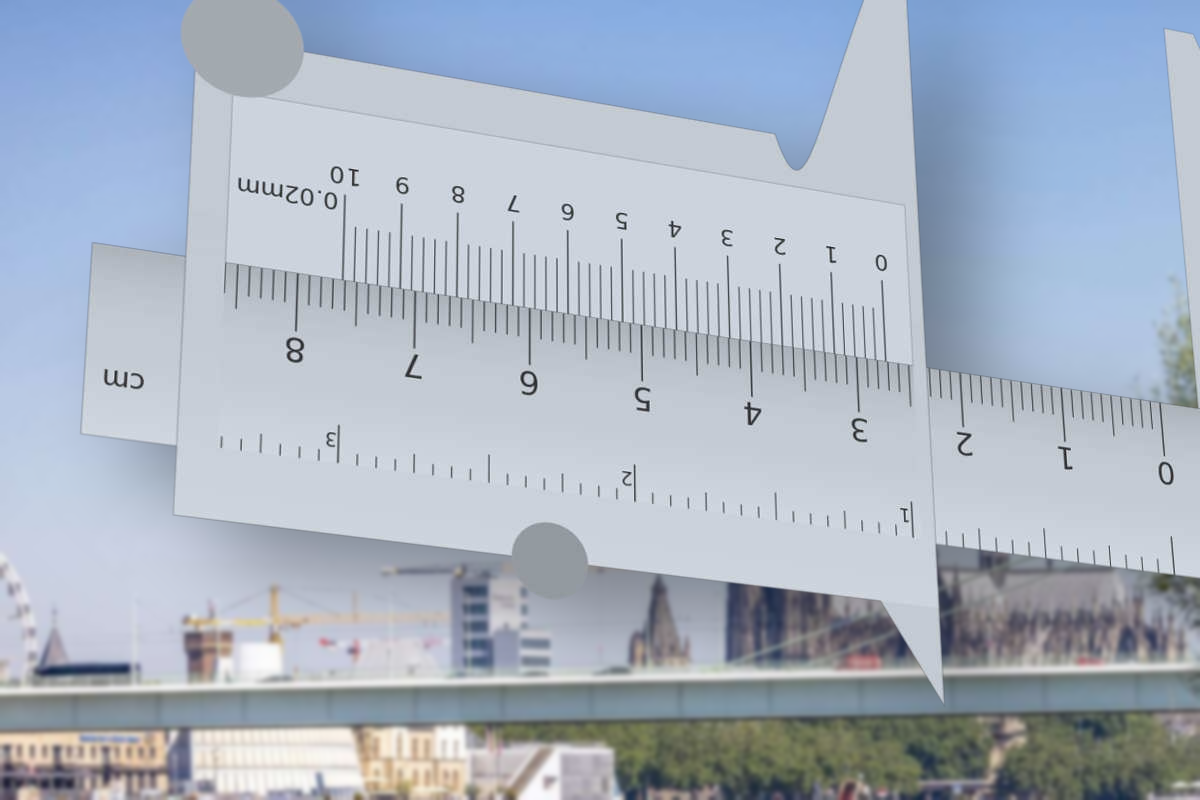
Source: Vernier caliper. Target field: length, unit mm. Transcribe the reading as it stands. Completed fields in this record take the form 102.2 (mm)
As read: 27.2 (mm)
